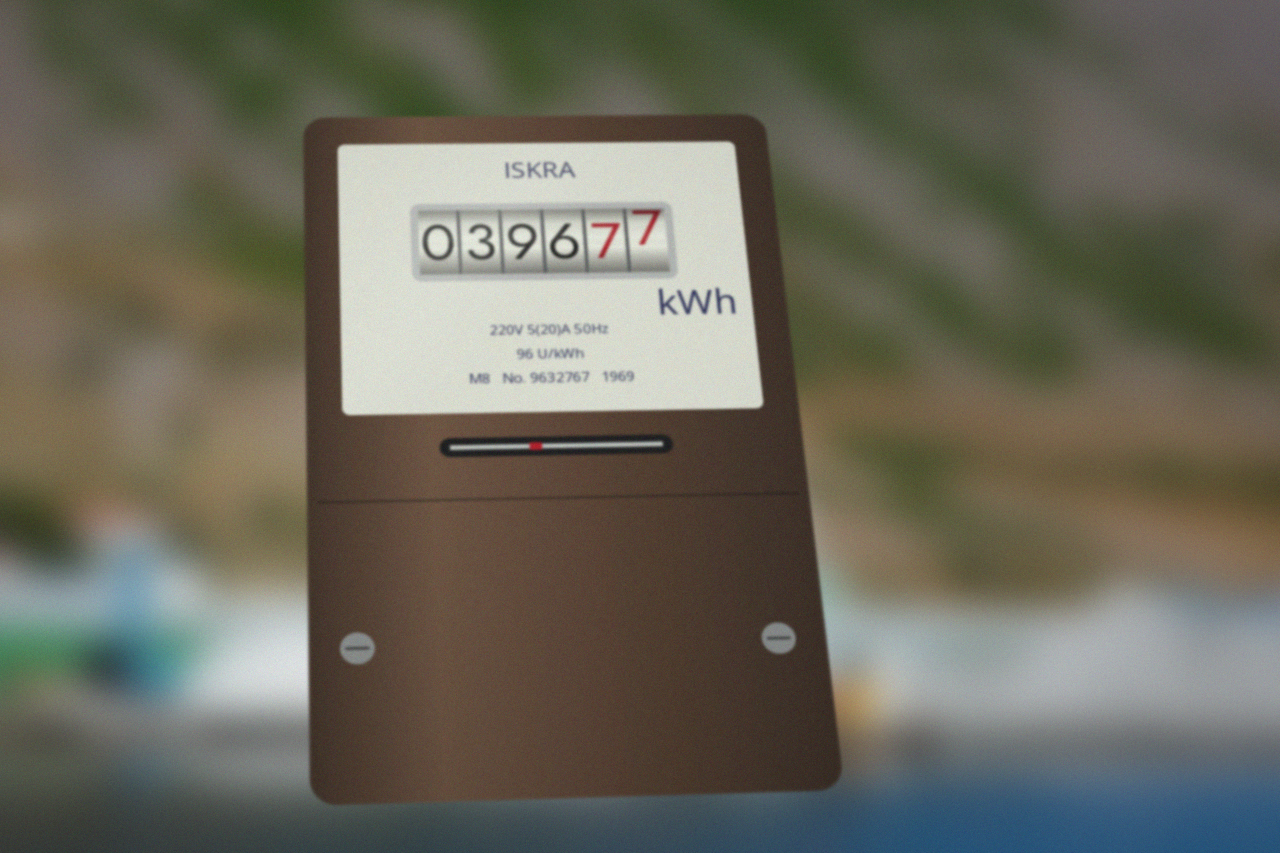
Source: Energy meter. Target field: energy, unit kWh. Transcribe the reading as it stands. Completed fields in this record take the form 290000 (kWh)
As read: 396.77 (kWh)
